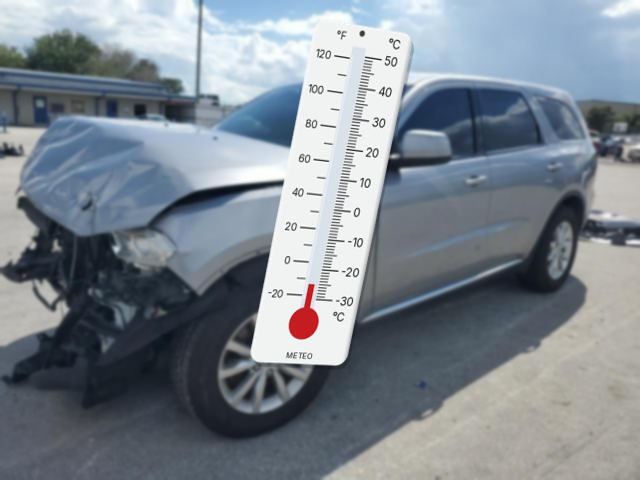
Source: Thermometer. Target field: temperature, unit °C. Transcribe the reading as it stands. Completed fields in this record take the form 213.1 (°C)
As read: -25 (°C)
